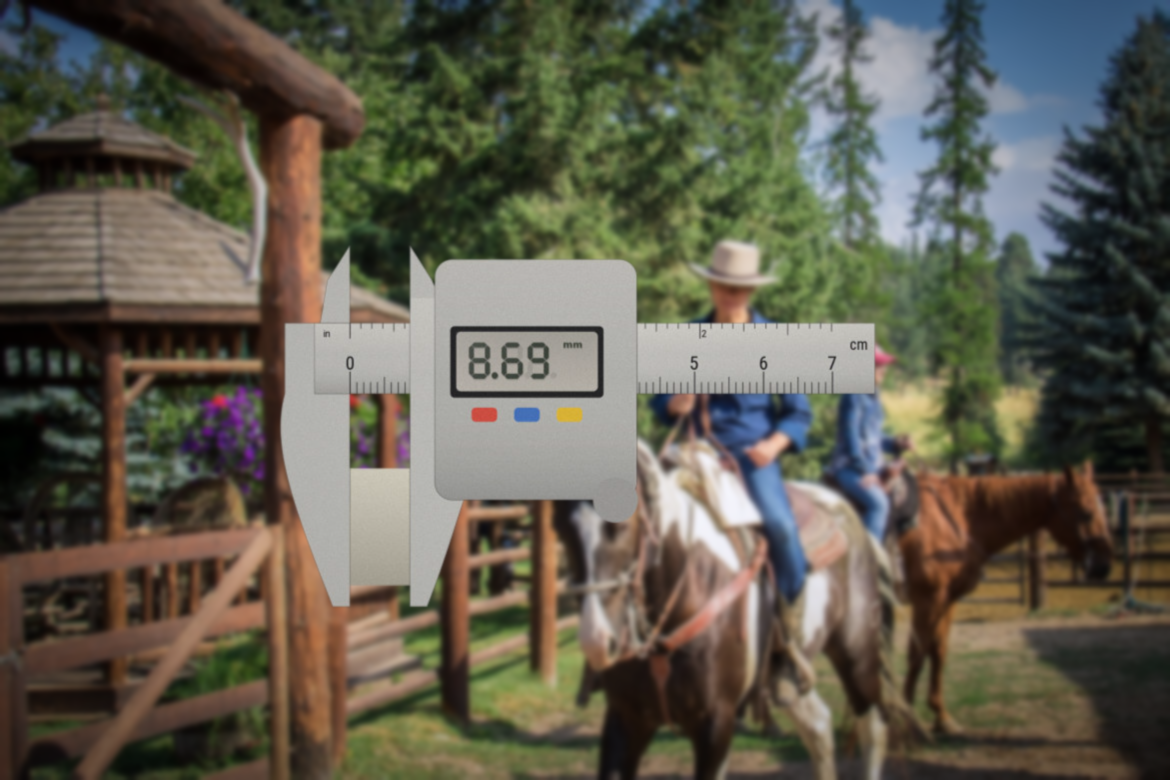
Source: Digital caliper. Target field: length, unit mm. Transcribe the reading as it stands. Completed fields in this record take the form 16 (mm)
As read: 8.69 (mm)
